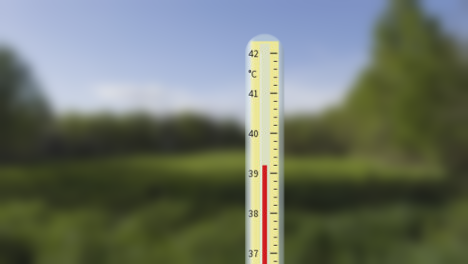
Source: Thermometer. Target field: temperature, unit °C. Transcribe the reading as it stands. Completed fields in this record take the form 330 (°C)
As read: 39.2 (°C)
